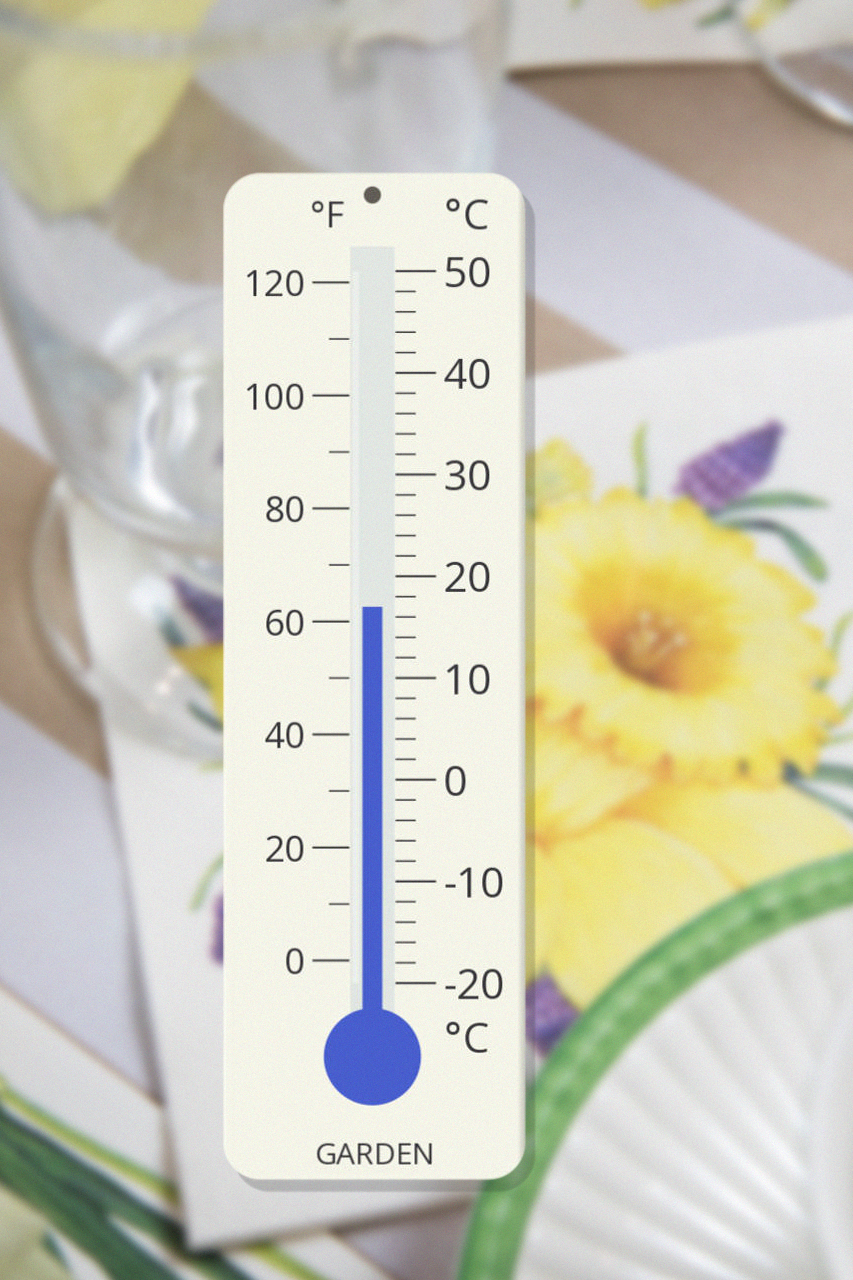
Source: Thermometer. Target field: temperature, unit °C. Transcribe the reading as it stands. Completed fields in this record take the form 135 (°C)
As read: 17 (°C)
